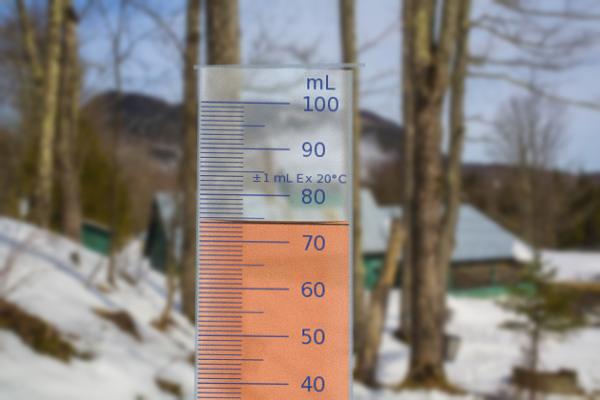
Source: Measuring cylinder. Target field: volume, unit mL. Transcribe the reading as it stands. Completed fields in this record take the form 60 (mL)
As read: 74 (mL)
